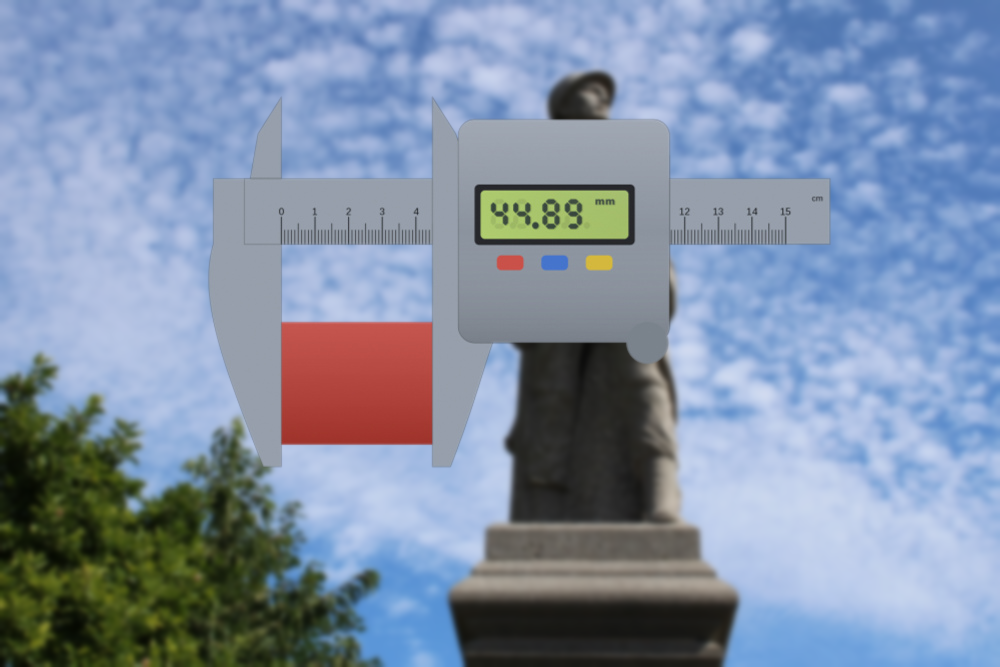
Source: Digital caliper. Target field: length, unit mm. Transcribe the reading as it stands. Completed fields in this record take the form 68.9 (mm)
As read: 44.89 (mm)
